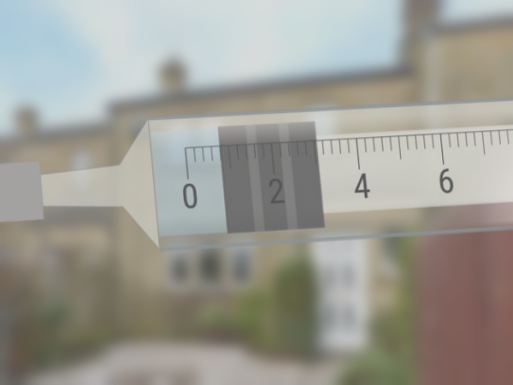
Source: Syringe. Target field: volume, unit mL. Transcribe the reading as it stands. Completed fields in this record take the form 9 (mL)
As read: 0.8 (mL)
